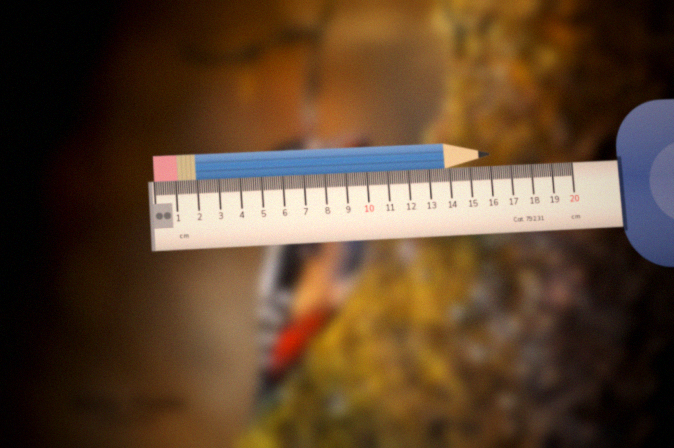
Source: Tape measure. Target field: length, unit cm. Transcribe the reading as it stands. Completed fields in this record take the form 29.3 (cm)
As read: 16 (cm)
